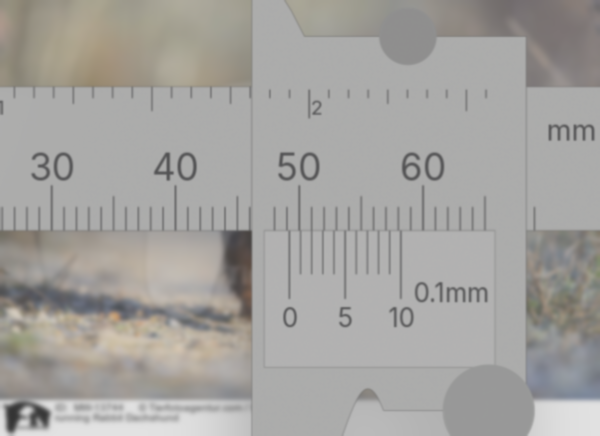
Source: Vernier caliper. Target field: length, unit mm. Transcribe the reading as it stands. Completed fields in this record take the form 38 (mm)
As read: 49.2 (mm)
